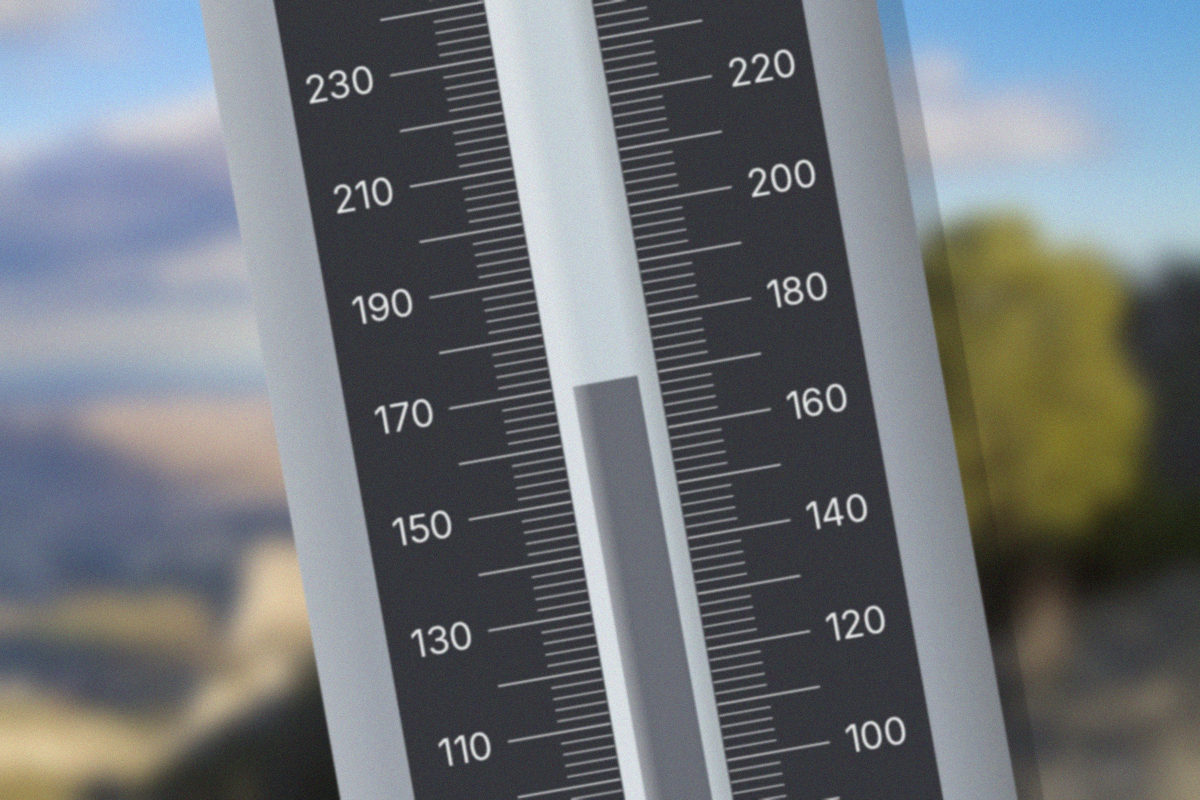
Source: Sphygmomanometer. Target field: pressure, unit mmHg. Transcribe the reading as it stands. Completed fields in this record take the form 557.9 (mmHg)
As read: 170 (mmHg)
